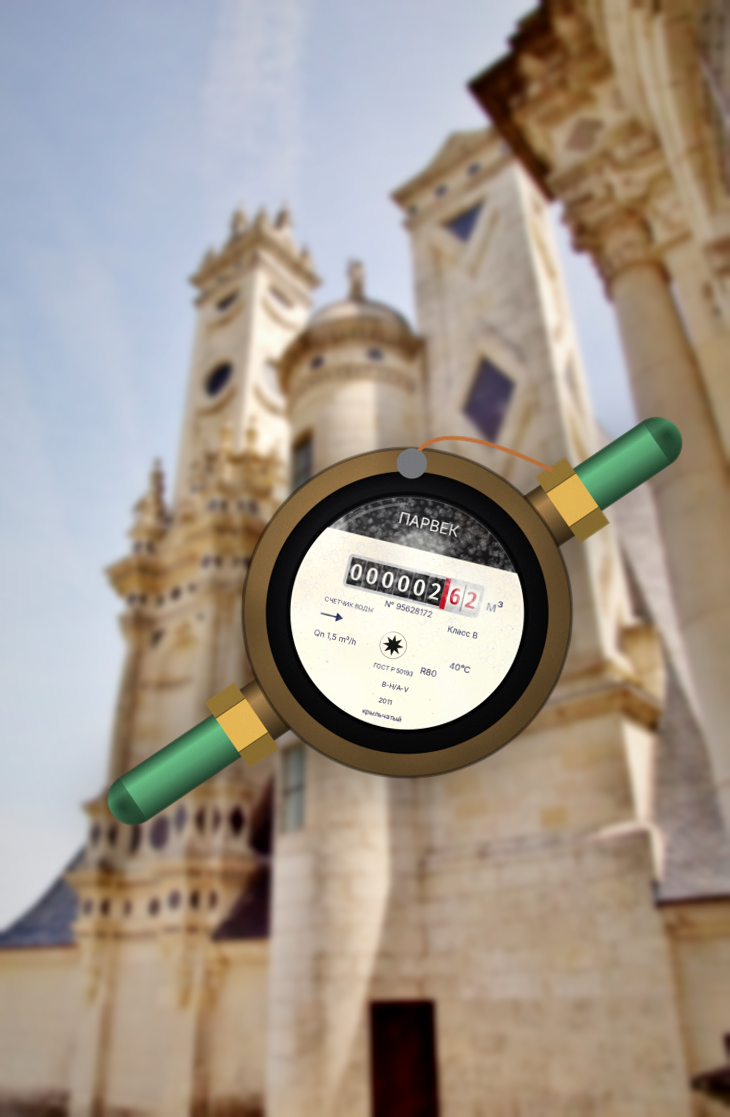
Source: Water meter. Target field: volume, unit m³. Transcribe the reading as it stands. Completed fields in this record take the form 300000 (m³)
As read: 2.62 (m³)
